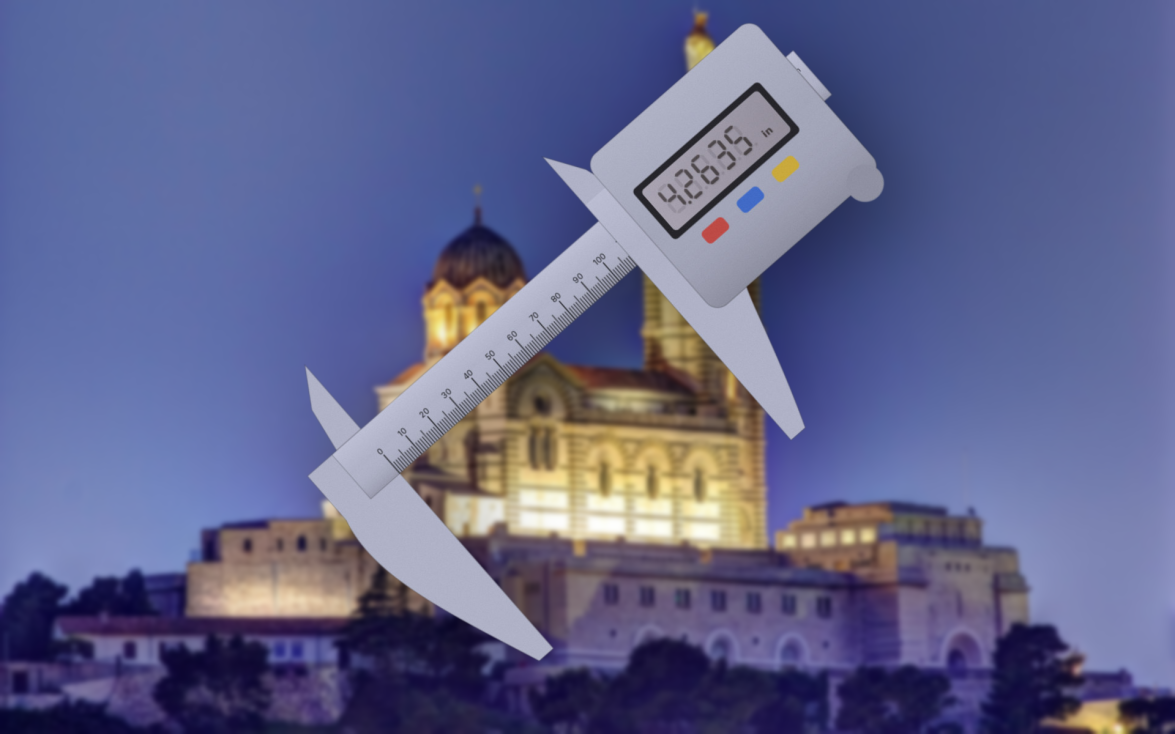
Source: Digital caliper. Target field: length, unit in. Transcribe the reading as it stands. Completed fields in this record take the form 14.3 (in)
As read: 4.2635 (in)
